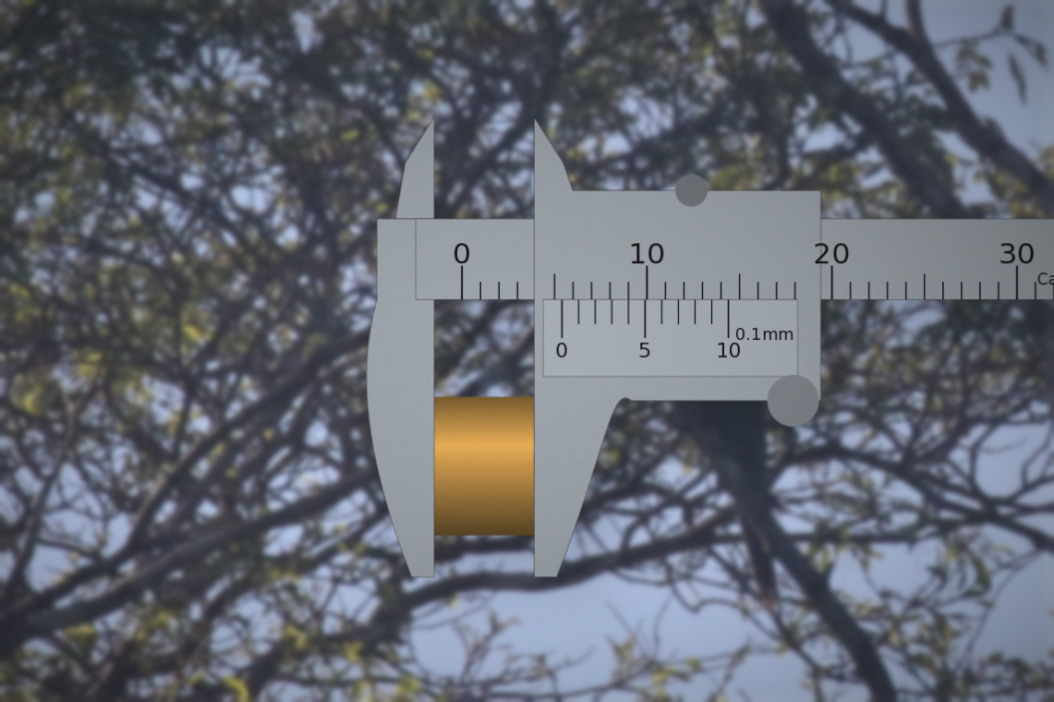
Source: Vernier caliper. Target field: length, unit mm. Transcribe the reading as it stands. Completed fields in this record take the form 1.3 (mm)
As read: 5.4 (mm)
